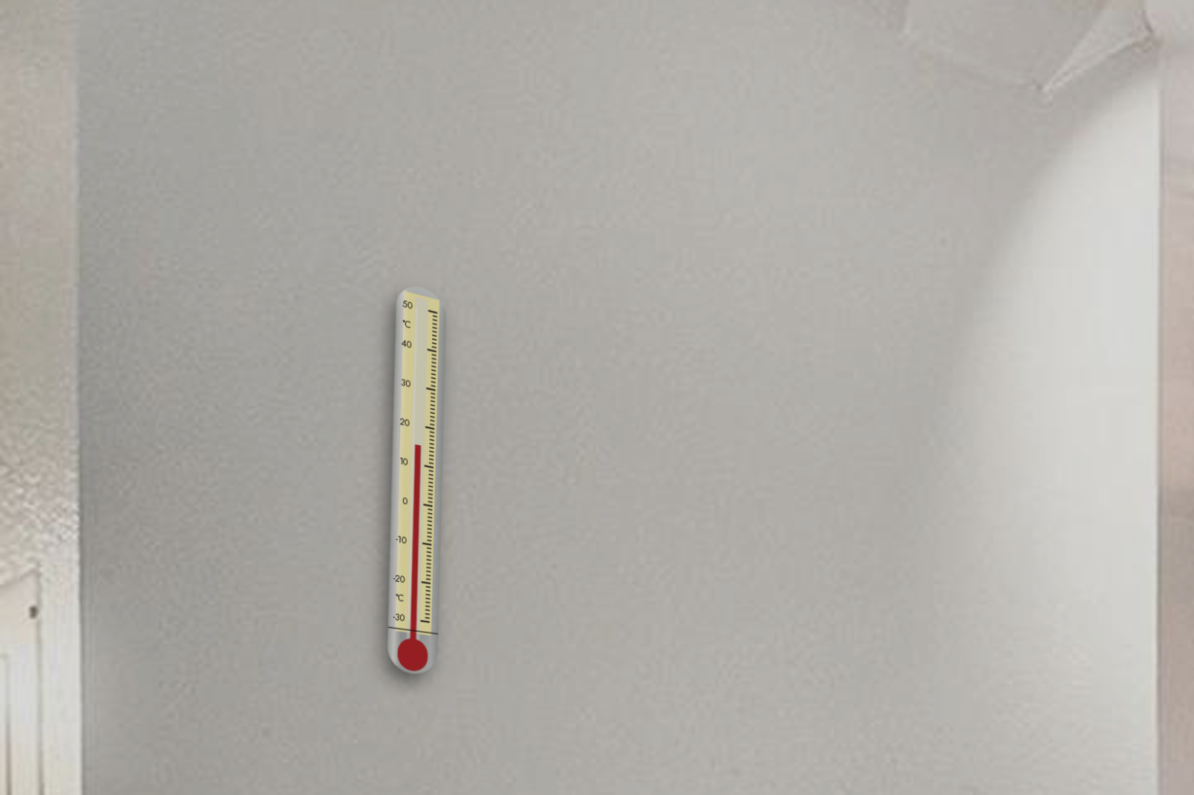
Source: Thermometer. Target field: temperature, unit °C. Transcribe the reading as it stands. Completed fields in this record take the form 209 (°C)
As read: 15 (°C)
